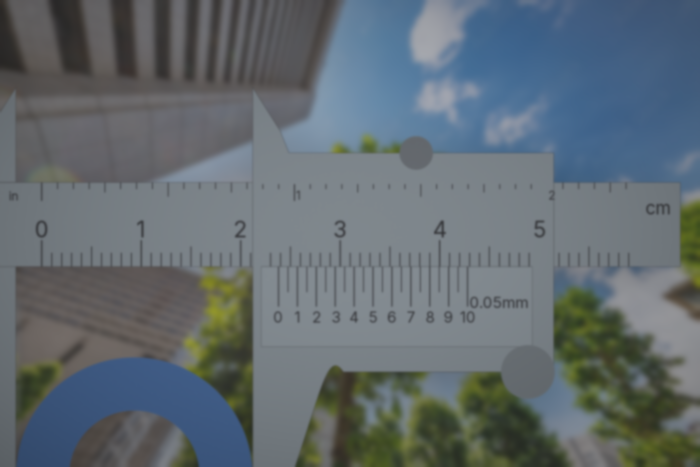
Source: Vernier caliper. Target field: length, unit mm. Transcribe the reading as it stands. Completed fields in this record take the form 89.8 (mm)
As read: 23.8 (mm)
